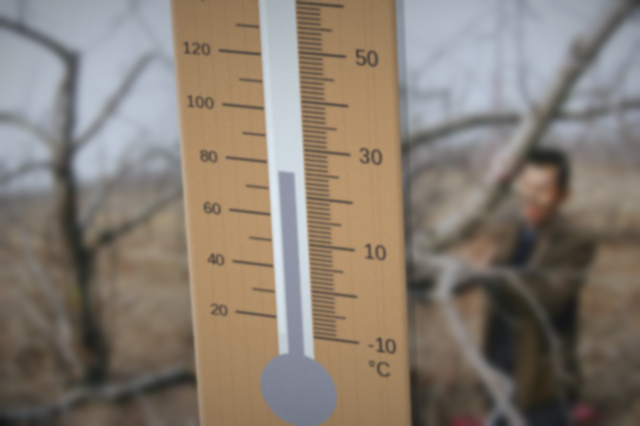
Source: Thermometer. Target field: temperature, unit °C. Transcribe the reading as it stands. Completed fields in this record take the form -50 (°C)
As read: 25 (°C)
